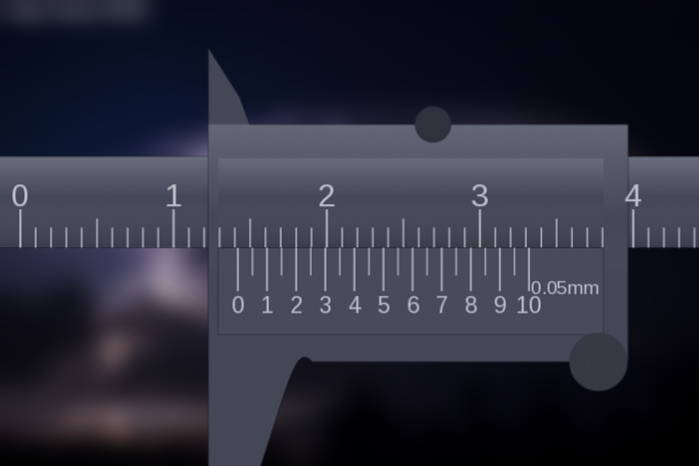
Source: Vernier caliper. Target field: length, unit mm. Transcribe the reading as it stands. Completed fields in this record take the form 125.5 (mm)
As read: 14.2 (mm)
